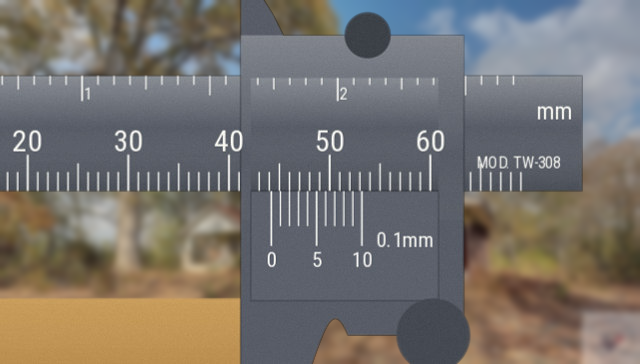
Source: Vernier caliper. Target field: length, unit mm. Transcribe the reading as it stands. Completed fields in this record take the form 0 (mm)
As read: 44.2 (mm)
